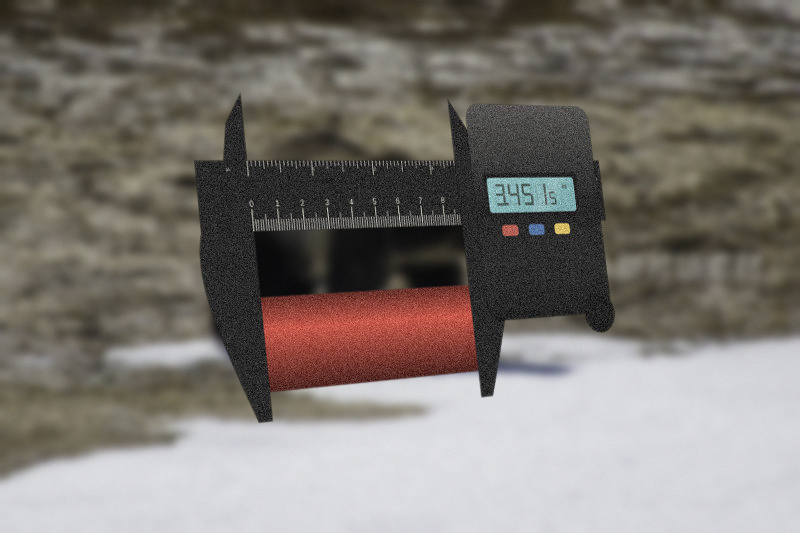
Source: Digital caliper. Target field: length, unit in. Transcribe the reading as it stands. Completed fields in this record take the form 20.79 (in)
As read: 3.4515 (in)
